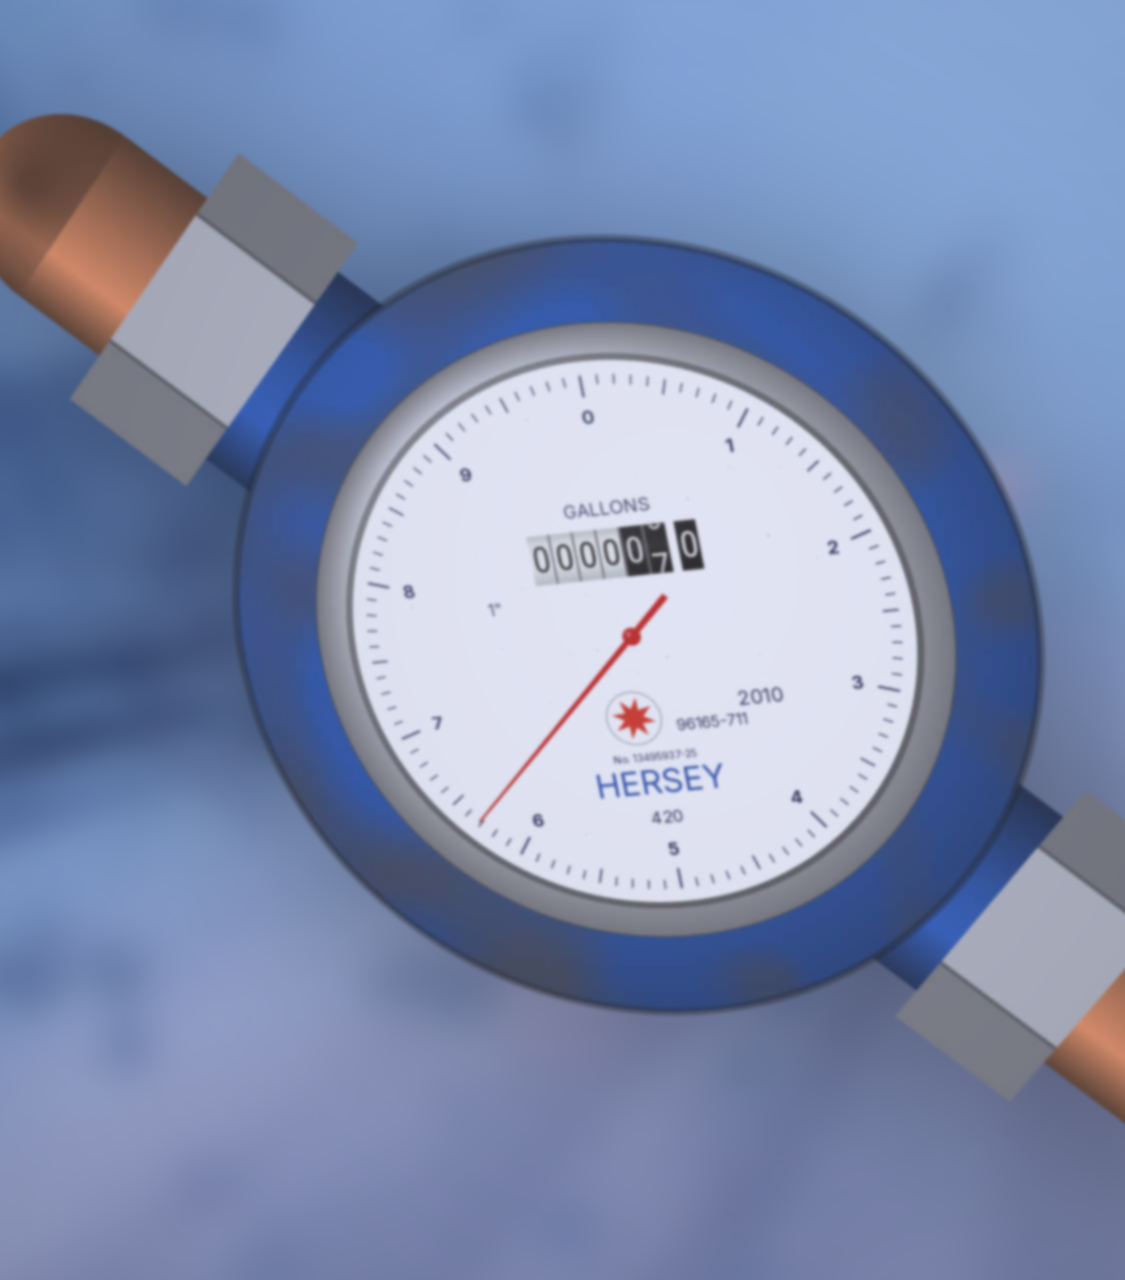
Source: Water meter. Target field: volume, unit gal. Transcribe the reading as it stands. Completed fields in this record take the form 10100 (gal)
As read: 66.3 (gal)
